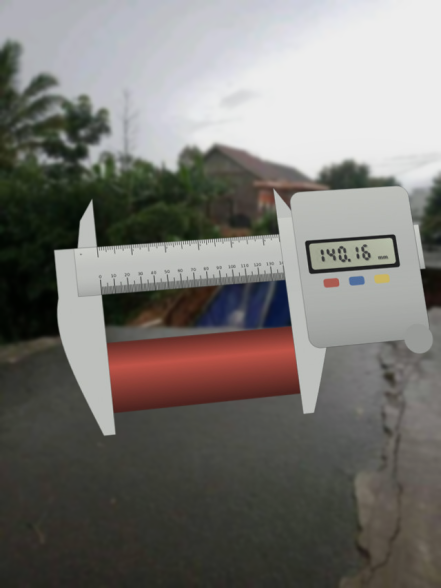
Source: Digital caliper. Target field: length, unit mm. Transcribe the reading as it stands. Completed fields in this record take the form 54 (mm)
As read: 140.16 (mm)
